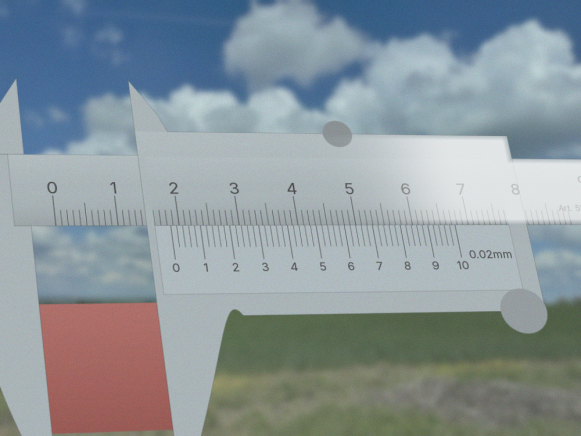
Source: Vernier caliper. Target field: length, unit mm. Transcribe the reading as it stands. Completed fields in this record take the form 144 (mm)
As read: 18.6 (mm)
